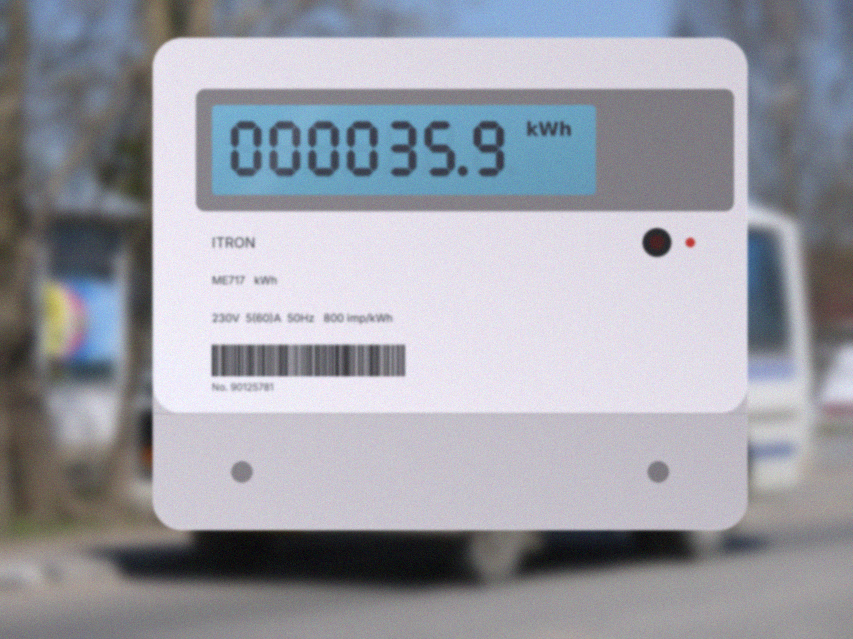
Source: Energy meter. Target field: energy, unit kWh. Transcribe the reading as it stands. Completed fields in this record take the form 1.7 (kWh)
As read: 35.9 (kWh)
